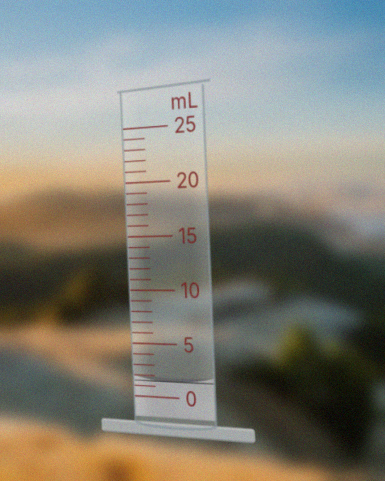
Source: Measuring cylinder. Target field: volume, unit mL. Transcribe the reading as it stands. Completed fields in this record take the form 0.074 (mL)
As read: 1.5 (mL)
